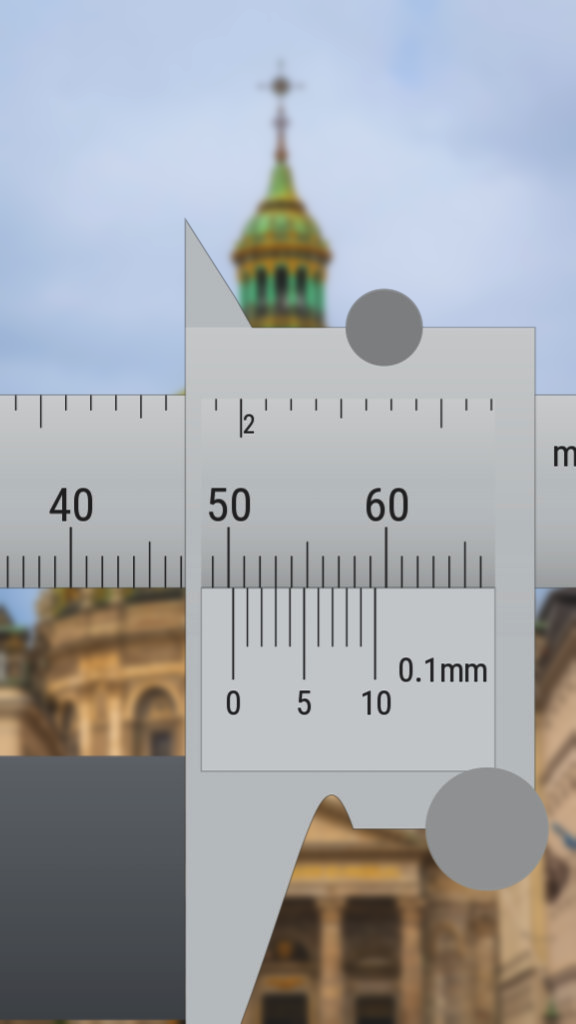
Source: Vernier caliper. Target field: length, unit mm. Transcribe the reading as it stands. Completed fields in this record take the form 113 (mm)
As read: 50.3 (mm)
